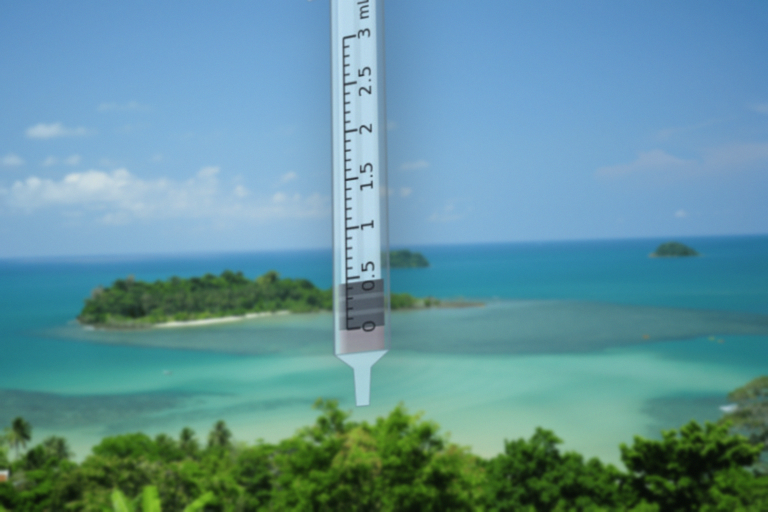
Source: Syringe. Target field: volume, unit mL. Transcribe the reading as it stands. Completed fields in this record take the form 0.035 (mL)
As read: 0 (mL)
